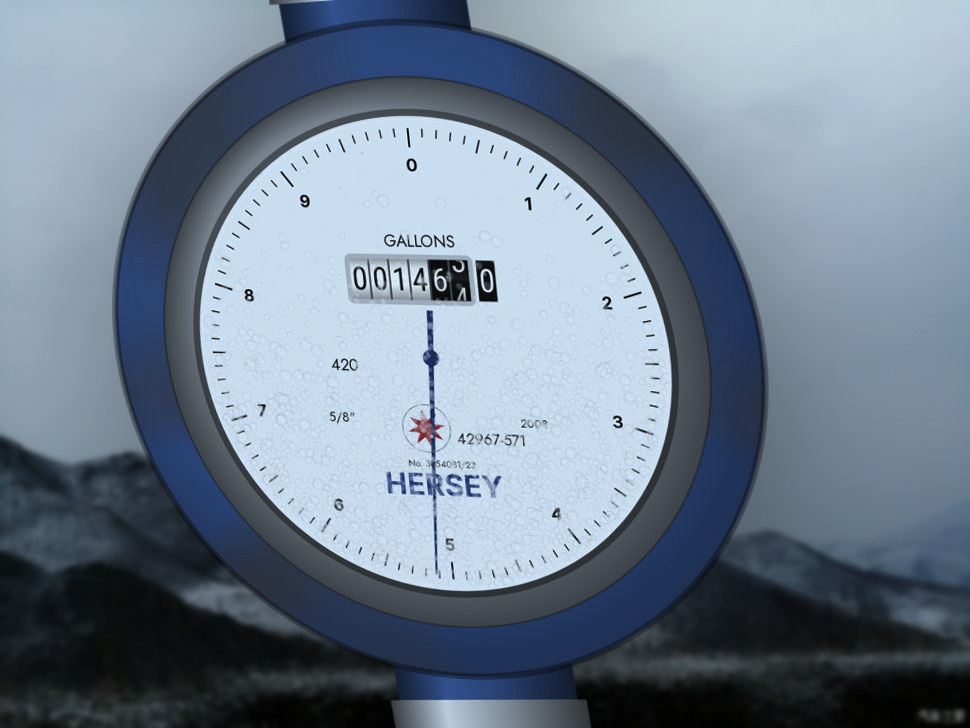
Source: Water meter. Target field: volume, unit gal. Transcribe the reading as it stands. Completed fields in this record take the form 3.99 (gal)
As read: 14635.1 (gal)
